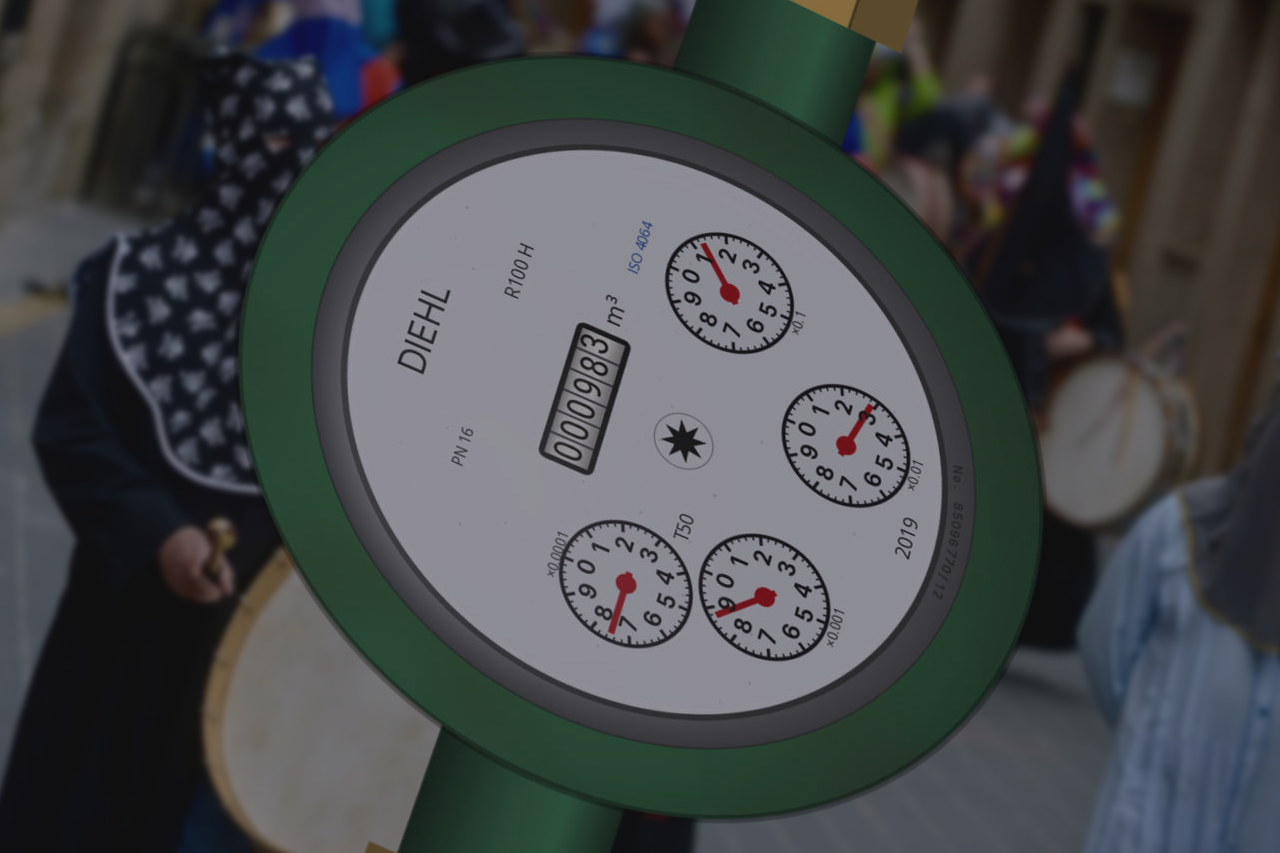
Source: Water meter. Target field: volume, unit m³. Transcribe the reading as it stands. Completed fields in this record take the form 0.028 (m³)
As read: 983.1287 (m³)
